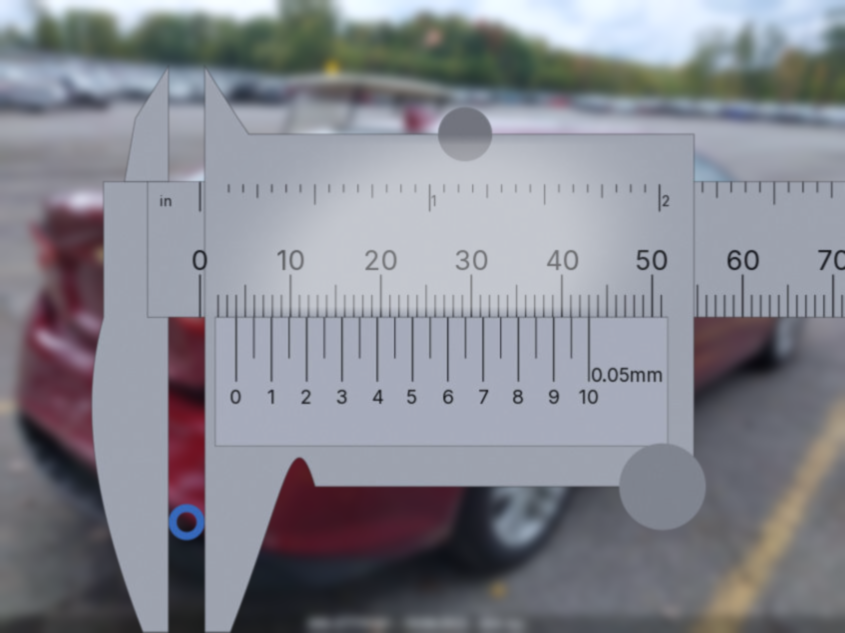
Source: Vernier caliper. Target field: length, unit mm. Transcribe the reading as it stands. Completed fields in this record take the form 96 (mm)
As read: 4.0 (mm)
